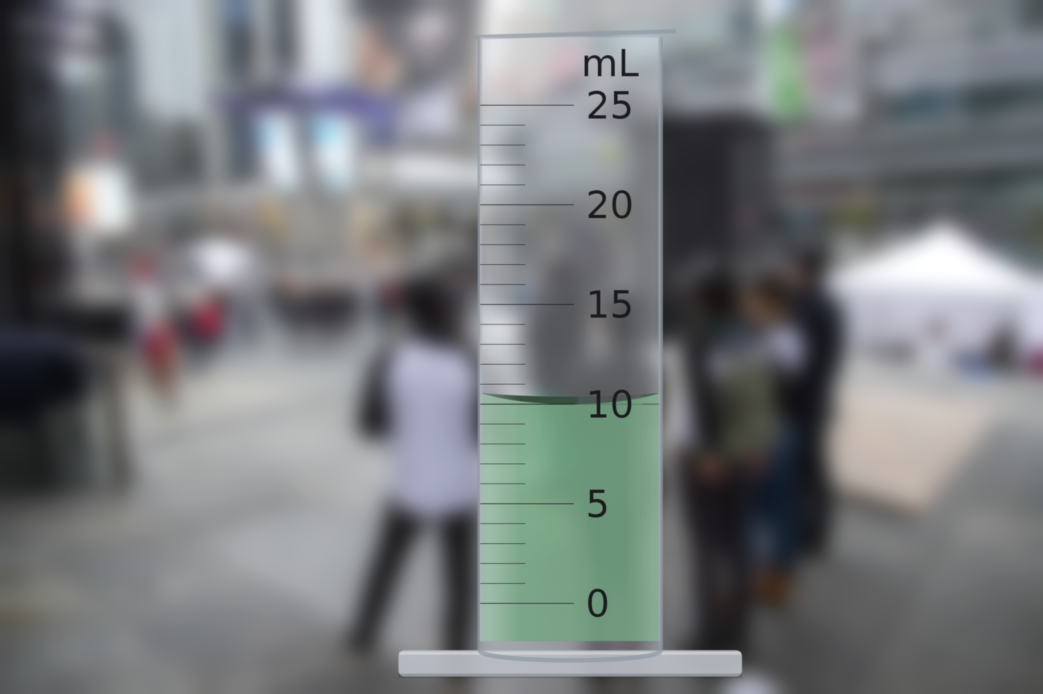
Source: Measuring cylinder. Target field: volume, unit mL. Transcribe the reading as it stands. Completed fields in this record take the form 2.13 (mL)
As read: 10 (mL)
